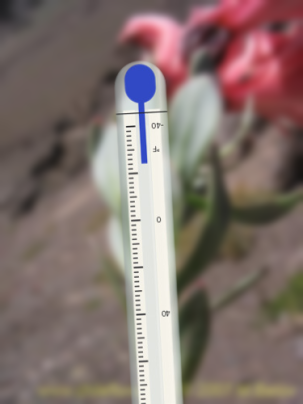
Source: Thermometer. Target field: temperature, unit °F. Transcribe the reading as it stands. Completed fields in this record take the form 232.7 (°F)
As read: -24 (°F)
